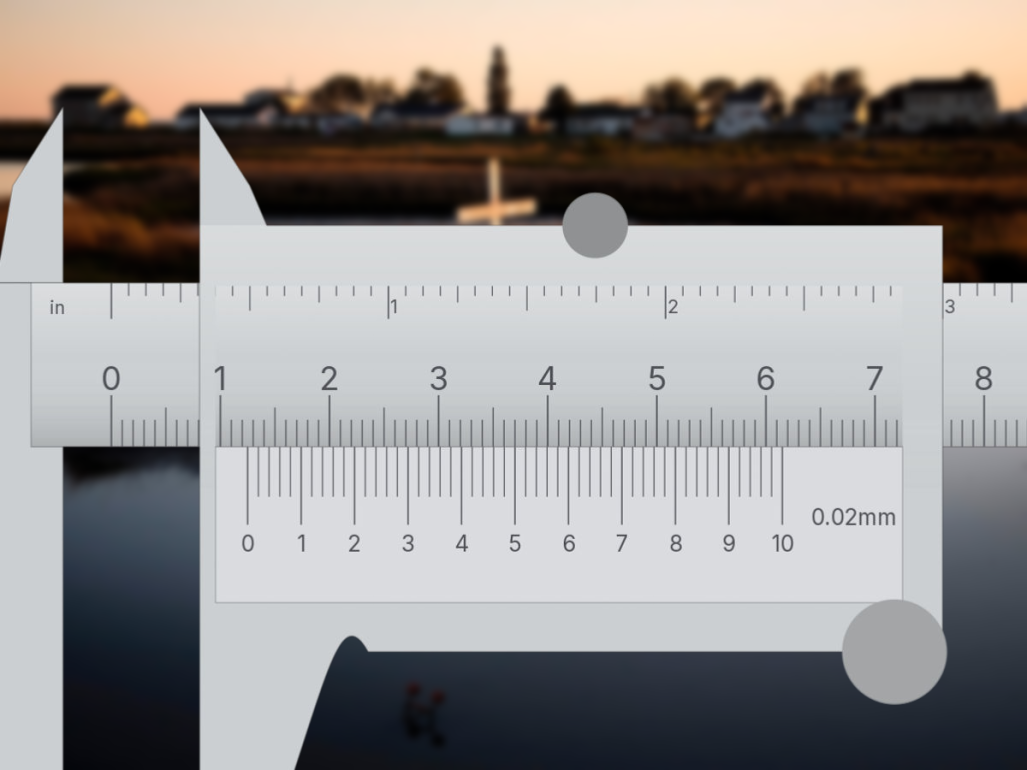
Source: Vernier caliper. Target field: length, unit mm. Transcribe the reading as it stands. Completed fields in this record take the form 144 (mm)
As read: 12.5 (mm)
